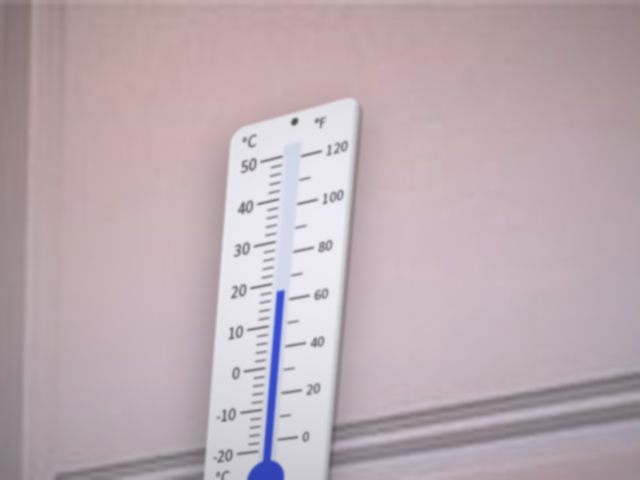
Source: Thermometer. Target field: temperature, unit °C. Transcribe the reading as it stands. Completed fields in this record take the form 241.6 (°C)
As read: 18 (°C)
